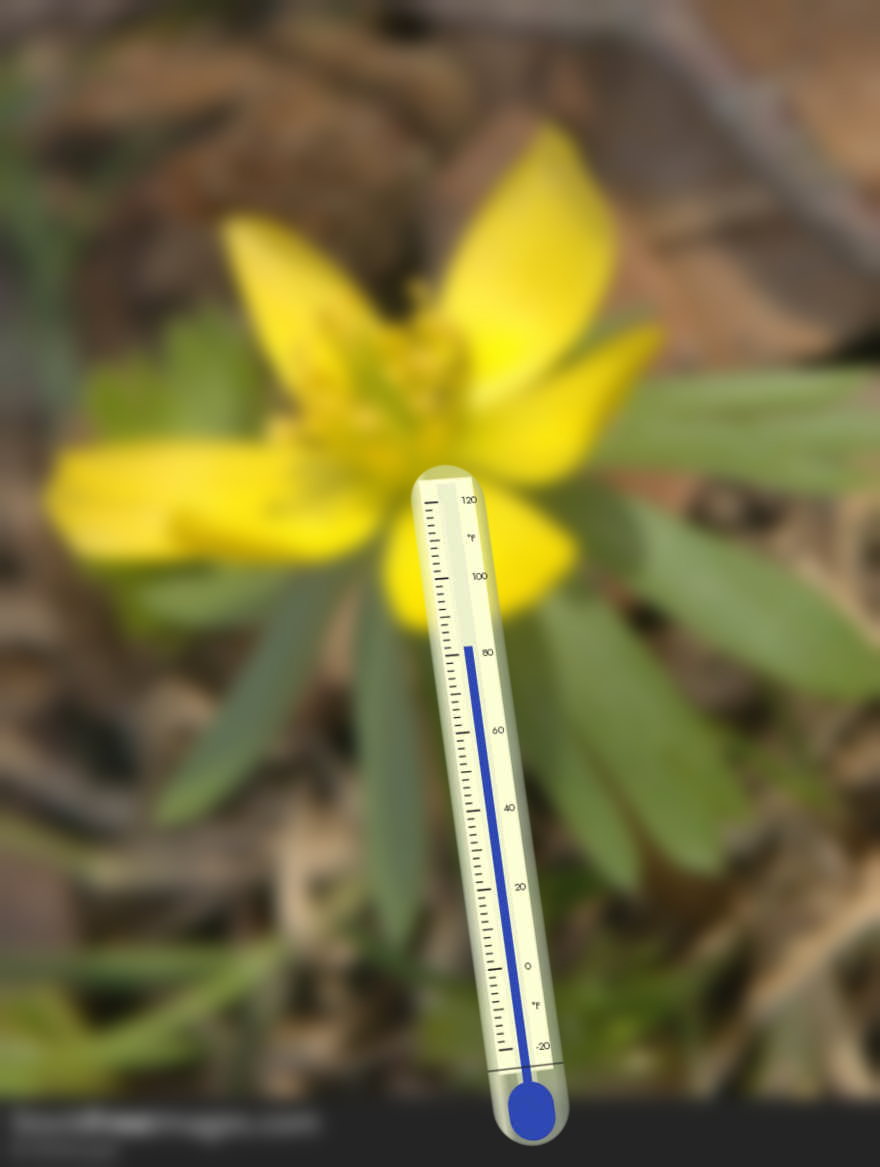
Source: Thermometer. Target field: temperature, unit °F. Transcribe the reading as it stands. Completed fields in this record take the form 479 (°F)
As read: 82 (°F)
